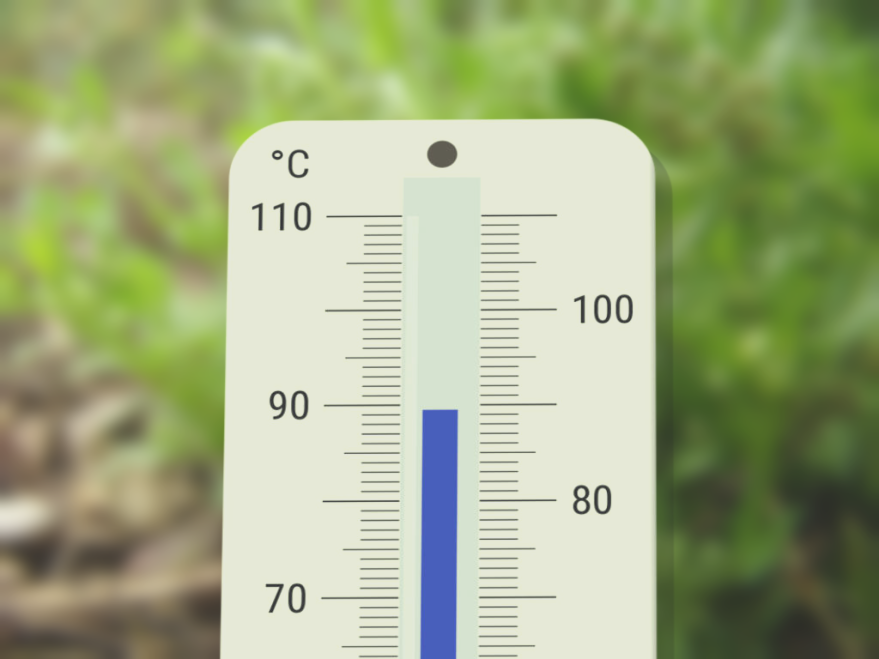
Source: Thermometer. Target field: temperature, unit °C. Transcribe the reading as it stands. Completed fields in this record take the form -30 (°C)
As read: 89.5 (°C)
